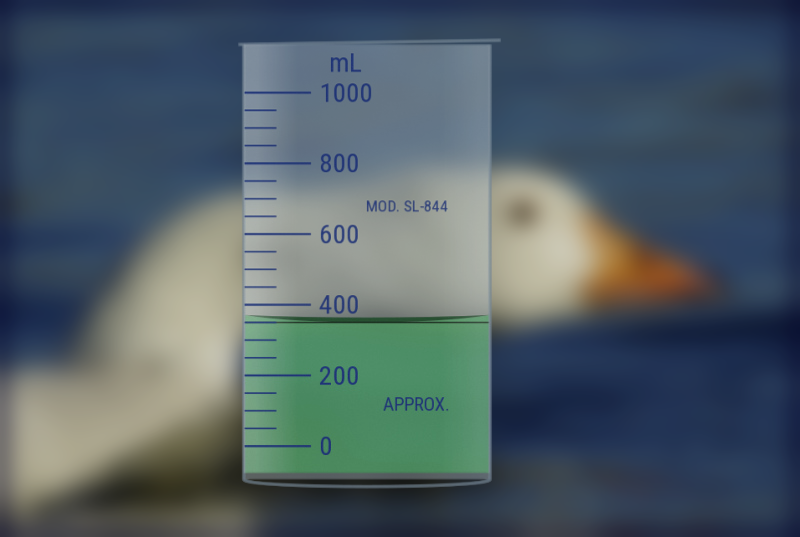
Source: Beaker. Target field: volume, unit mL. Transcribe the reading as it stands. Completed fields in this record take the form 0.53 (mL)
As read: 350 (mL)
